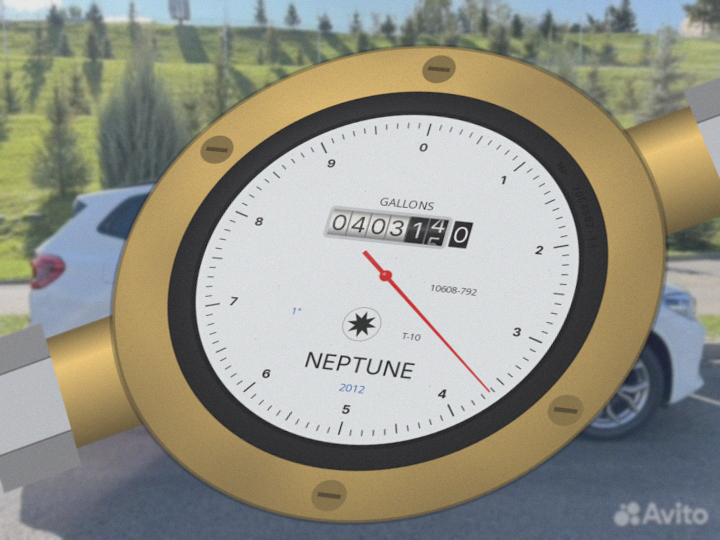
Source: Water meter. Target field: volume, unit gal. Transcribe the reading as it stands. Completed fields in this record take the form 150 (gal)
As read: 403143.6 (gal)
